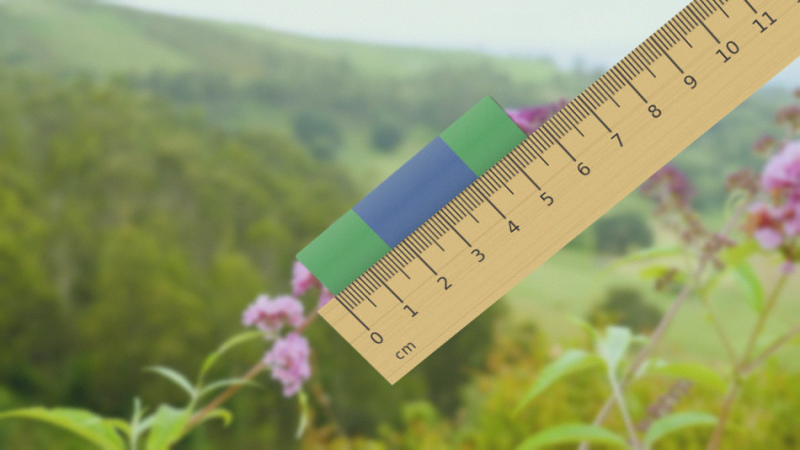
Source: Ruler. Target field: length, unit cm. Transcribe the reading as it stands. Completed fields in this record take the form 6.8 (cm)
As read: 5.6 (cm)
